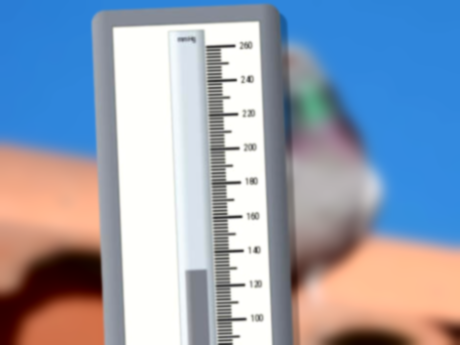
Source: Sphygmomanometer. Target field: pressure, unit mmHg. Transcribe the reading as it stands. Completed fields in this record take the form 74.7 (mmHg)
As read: 130 (mmHg)
